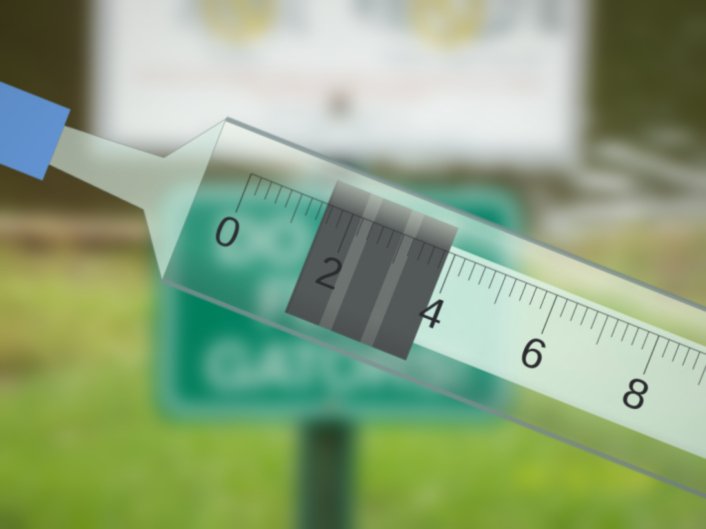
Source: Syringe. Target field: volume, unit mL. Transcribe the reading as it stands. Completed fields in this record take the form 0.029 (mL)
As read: 1.5 (mL)
